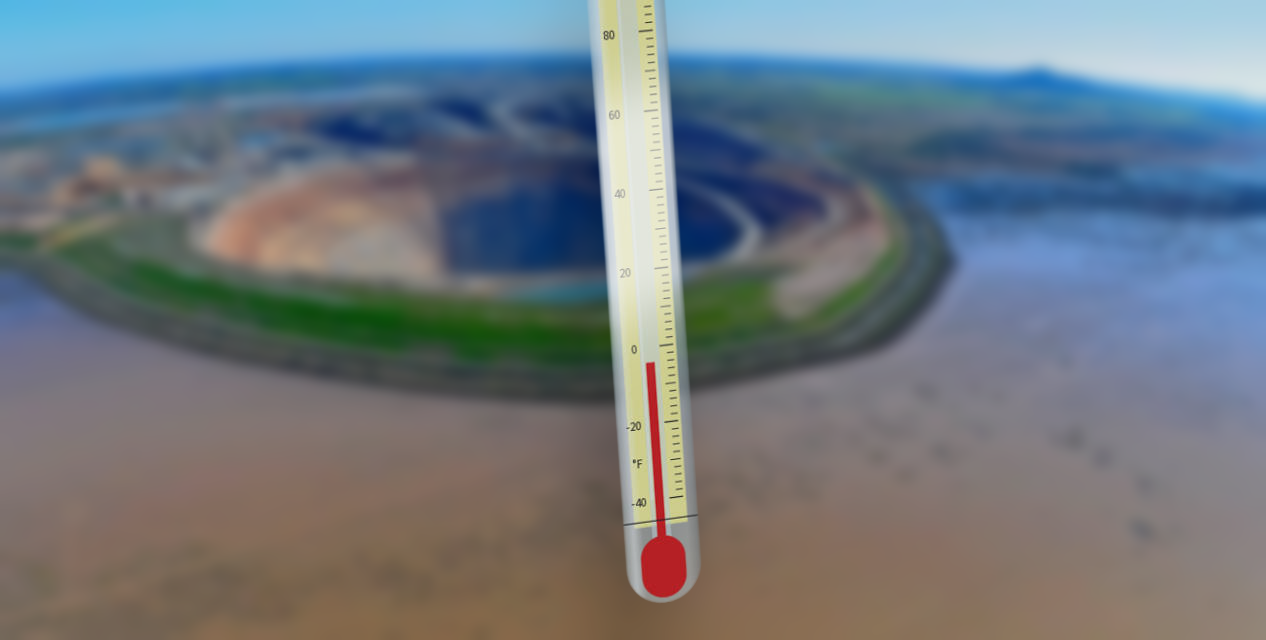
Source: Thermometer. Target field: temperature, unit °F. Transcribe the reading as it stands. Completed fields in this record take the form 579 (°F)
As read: -4 (°F)
